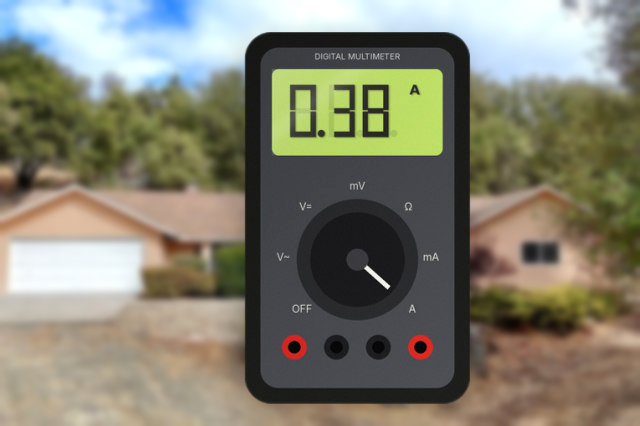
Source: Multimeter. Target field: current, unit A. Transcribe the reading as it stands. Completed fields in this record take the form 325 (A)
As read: 0.38 (A)
